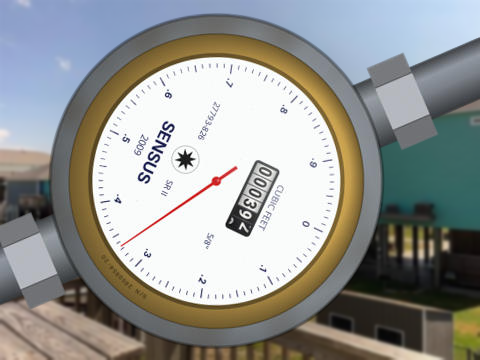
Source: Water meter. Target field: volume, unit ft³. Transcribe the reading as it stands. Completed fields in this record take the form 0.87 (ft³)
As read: 392.33 (ft³)
